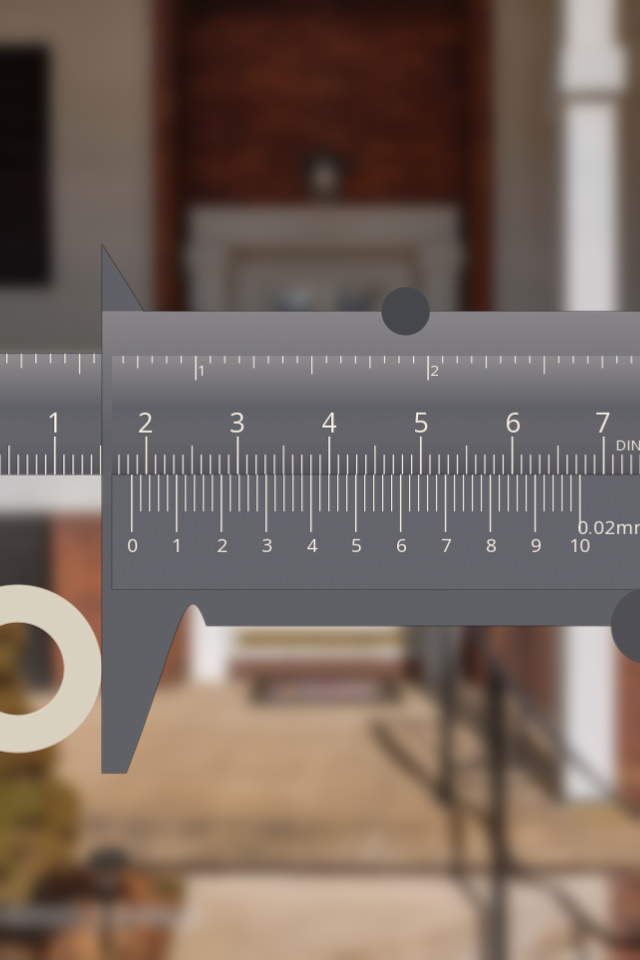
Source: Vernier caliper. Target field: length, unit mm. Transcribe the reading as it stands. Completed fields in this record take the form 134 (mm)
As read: 18.4 (mm)
